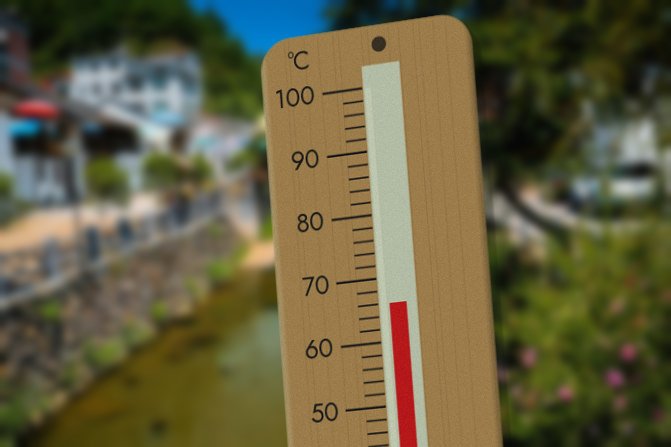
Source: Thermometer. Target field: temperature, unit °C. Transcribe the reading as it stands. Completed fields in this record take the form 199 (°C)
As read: 66 (°C)
